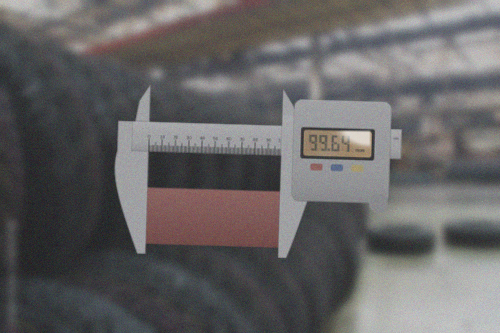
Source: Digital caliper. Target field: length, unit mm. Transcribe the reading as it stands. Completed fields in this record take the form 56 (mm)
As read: 99.64 (mm)
